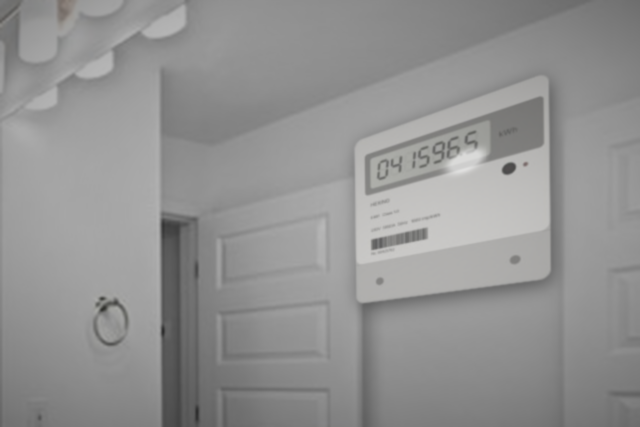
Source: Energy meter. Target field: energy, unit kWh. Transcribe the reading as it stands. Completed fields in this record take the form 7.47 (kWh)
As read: 41596.5 (kWh)
